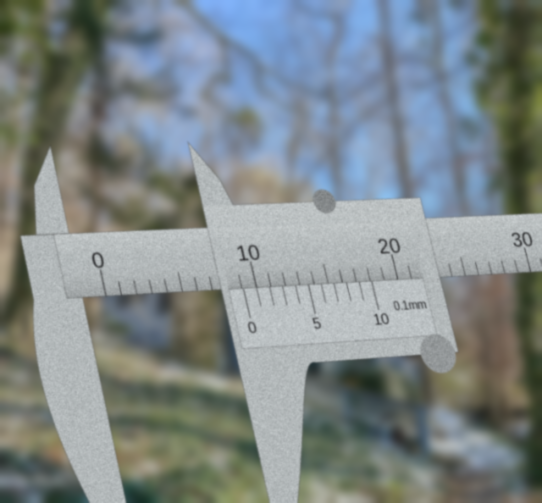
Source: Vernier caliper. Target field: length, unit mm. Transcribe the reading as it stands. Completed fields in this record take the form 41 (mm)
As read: 9.1 (mm)
